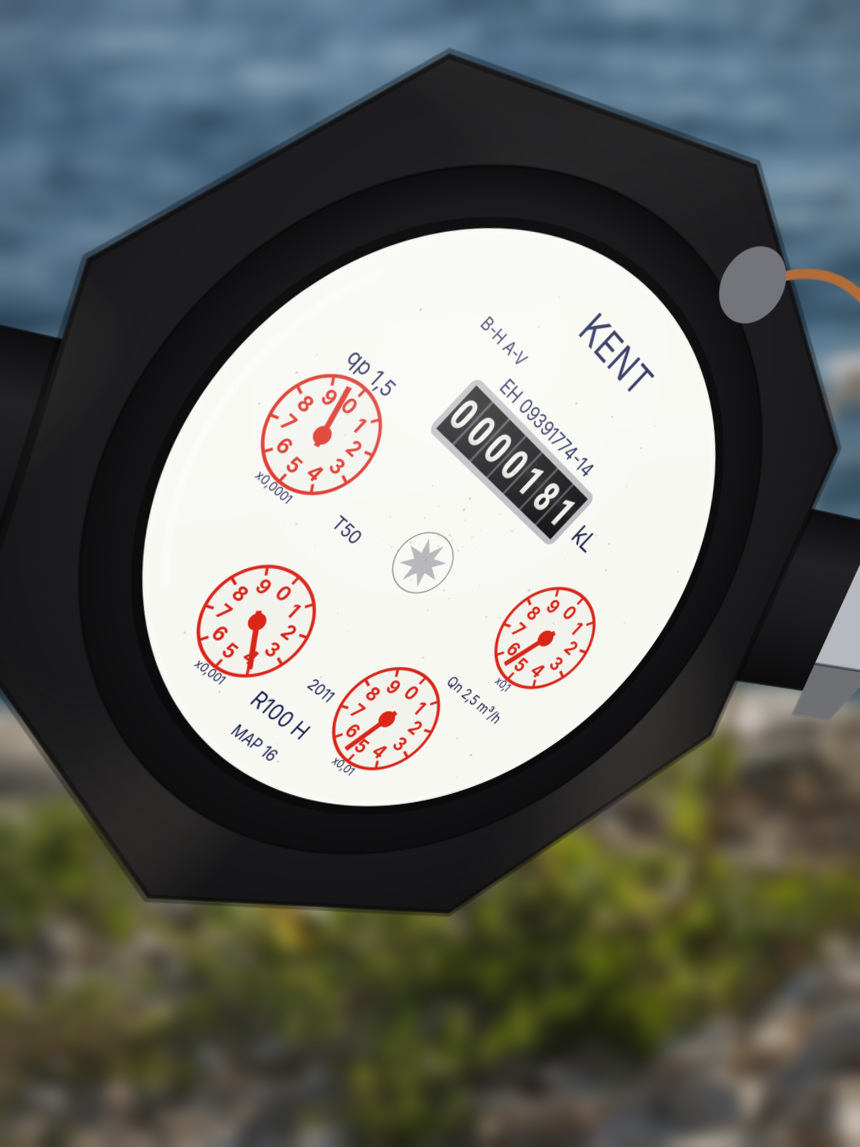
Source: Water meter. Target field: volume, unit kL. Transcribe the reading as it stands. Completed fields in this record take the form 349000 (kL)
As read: 181.5539 (kL)
